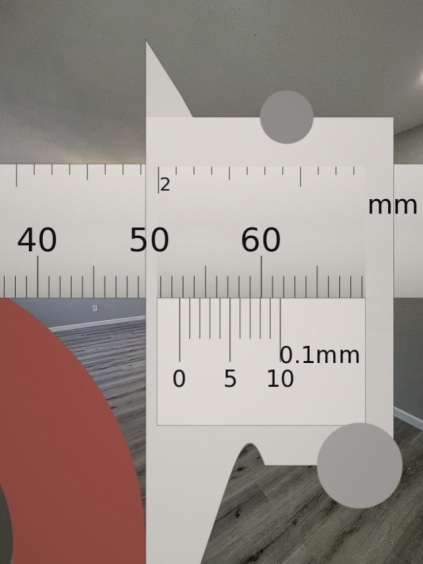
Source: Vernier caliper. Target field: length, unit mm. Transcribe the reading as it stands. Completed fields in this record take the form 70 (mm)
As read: 52.7 (mm)
